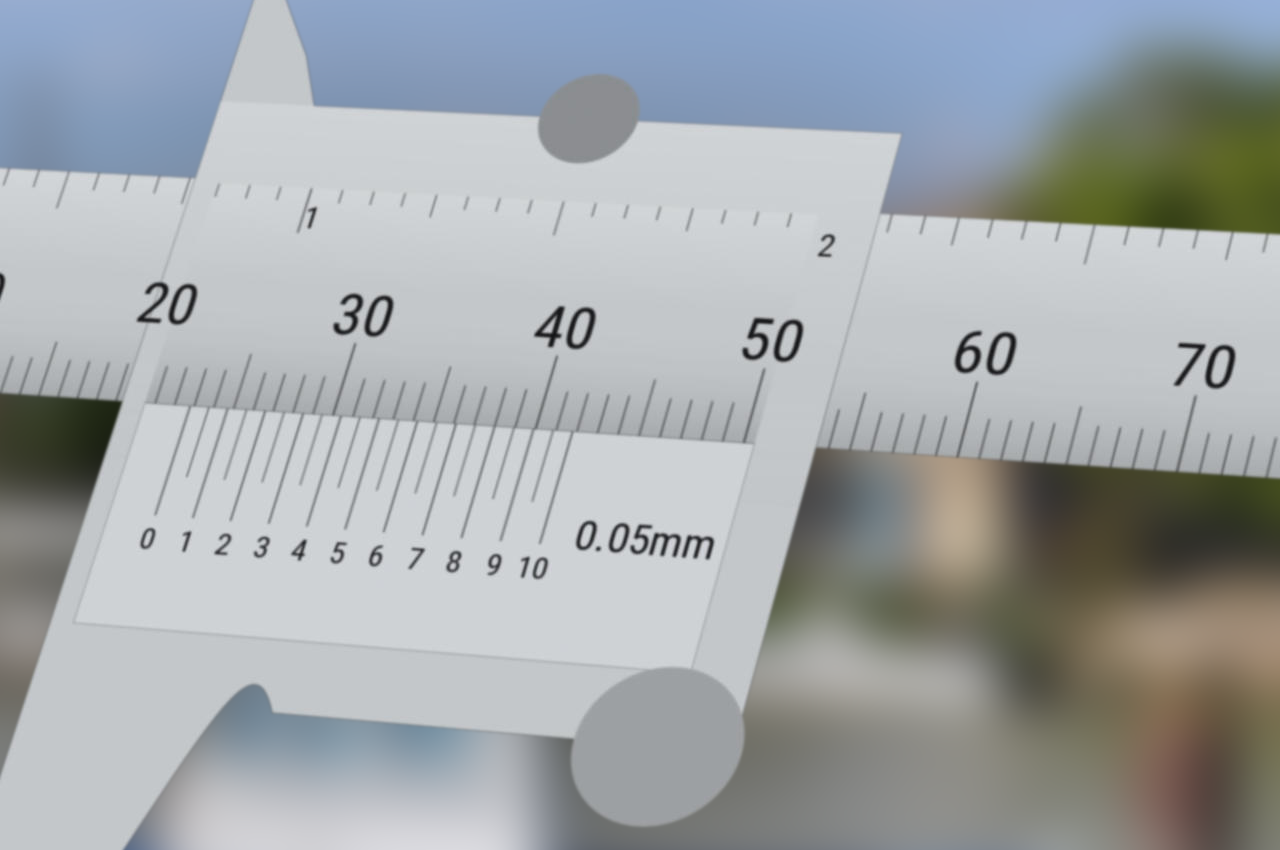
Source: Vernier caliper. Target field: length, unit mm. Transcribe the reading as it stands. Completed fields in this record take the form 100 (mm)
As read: 22.8 (mm)
